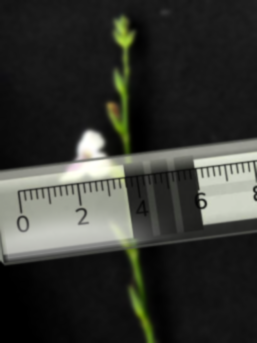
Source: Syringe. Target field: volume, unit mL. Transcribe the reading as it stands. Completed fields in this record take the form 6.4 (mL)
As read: 3.6 (mL)
